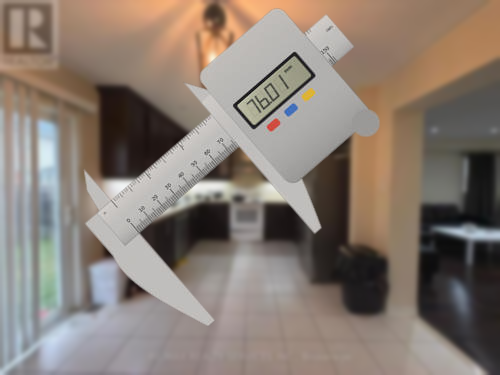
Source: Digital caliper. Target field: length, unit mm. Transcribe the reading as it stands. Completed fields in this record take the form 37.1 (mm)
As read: 76.01 (mm)
